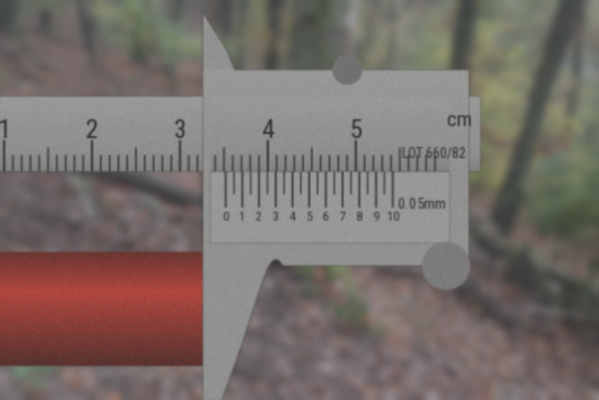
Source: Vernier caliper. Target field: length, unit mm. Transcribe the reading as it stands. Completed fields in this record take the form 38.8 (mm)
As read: 35.2 (mm)
